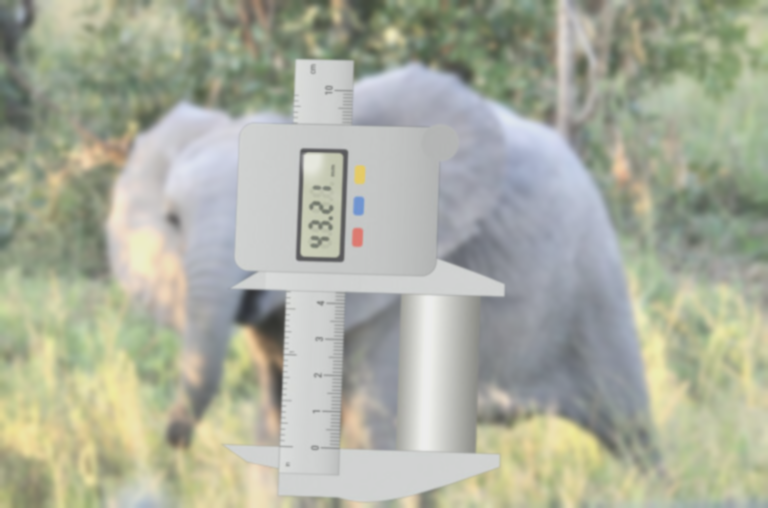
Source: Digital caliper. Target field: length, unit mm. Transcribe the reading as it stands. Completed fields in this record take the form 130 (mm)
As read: 43.21 (mm)
